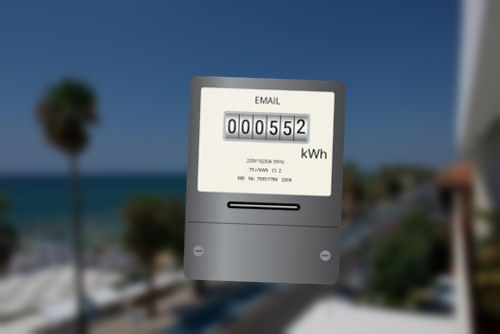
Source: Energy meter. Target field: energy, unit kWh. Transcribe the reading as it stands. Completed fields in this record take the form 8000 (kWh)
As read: 552 (kWh)
